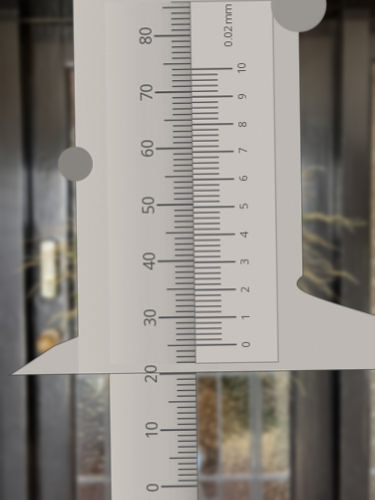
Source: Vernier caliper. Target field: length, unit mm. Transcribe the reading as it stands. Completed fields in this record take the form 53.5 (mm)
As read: 25.0 (mm)
